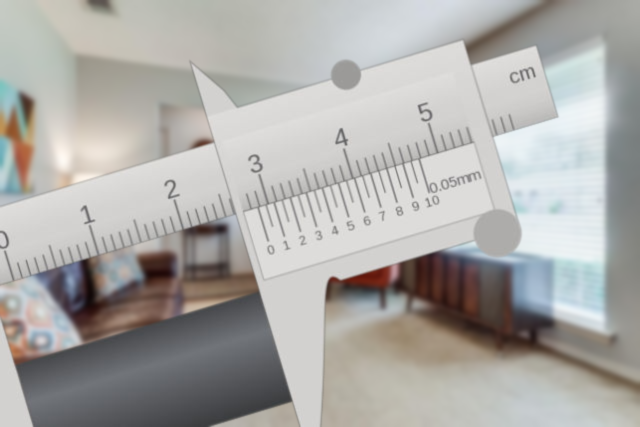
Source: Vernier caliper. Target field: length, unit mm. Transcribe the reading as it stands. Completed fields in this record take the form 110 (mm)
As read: 28.8 (mm)
